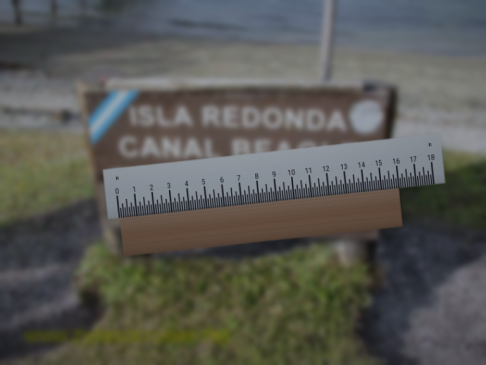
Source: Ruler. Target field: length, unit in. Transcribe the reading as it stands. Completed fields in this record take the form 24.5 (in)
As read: 16 (in)
